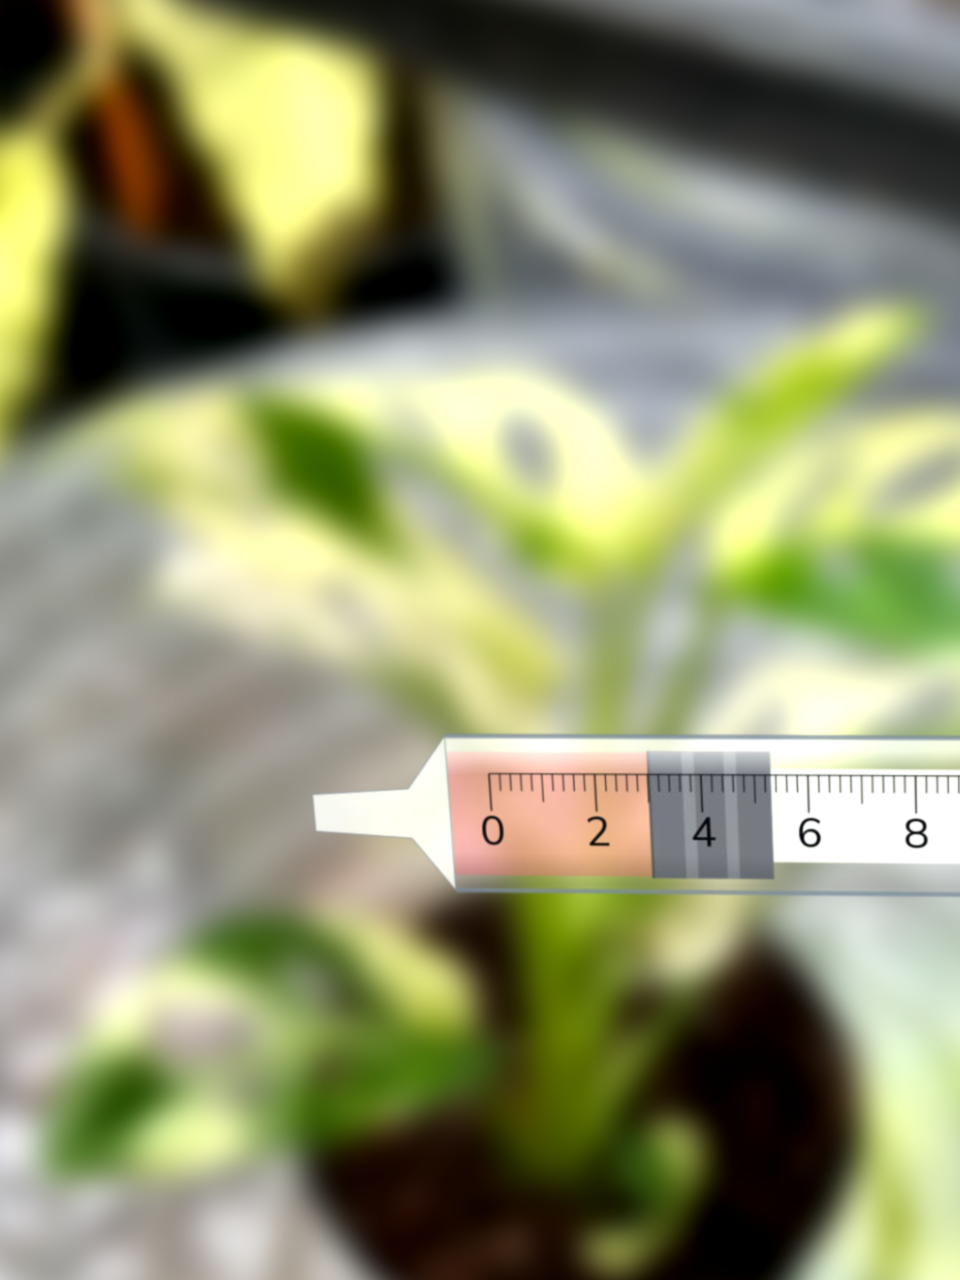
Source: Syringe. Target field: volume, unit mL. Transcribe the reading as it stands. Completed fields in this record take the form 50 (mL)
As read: 3 (mL)
